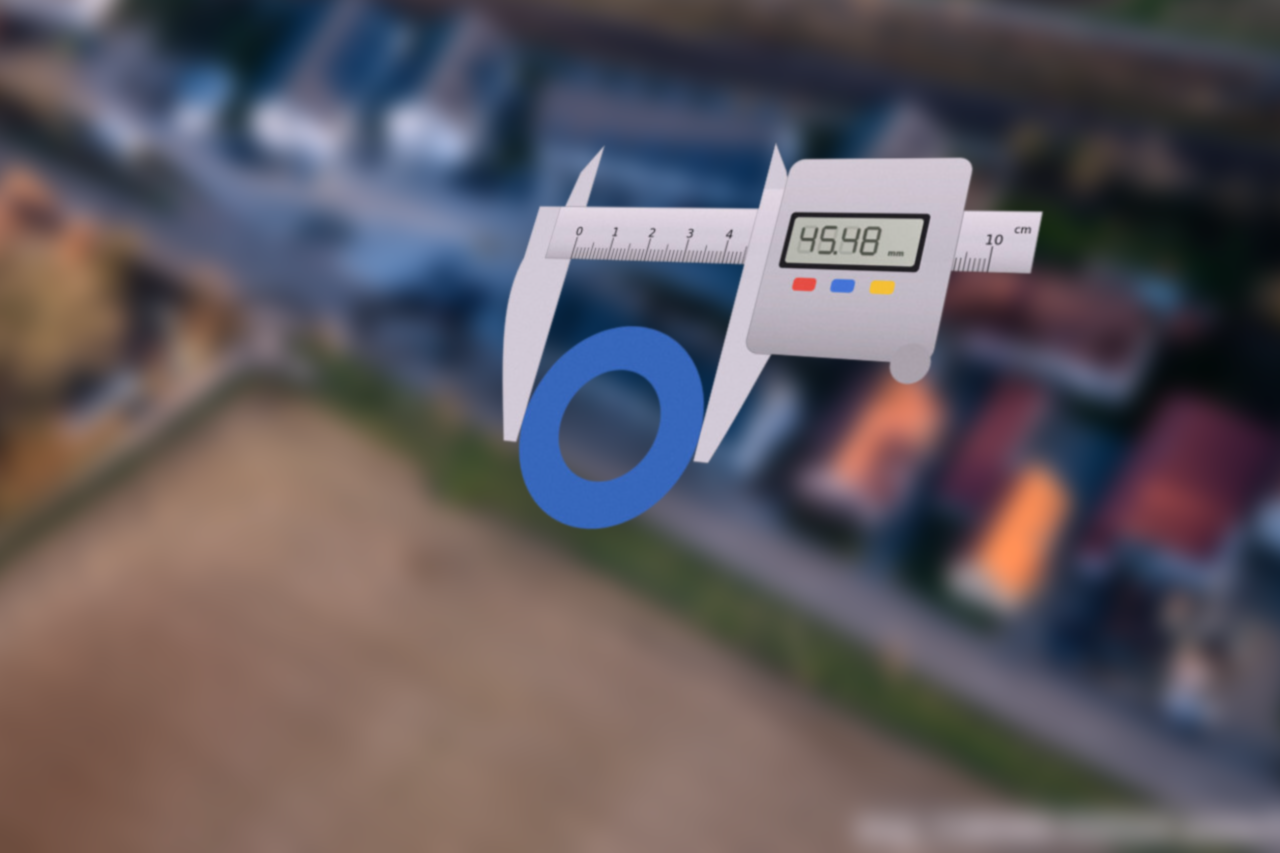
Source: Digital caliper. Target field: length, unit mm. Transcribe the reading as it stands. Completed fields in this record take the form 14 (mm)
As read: 45.48 (mm)
